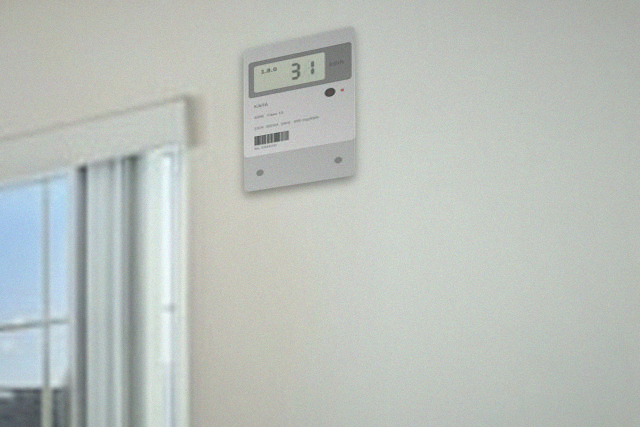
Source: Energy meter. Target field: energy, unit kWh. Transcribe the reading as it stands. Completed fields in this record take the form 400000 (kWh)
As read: 31 (kWh)
